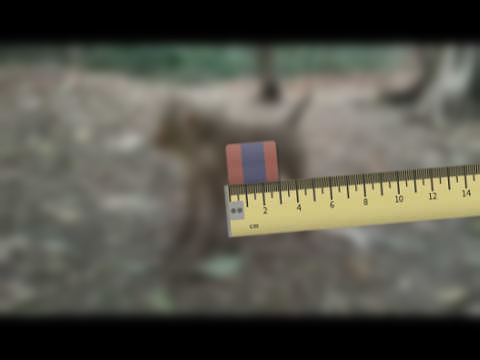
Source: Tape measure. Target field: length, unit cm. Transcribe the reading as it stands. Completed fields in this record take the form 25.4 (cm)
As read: 3 (cm)
